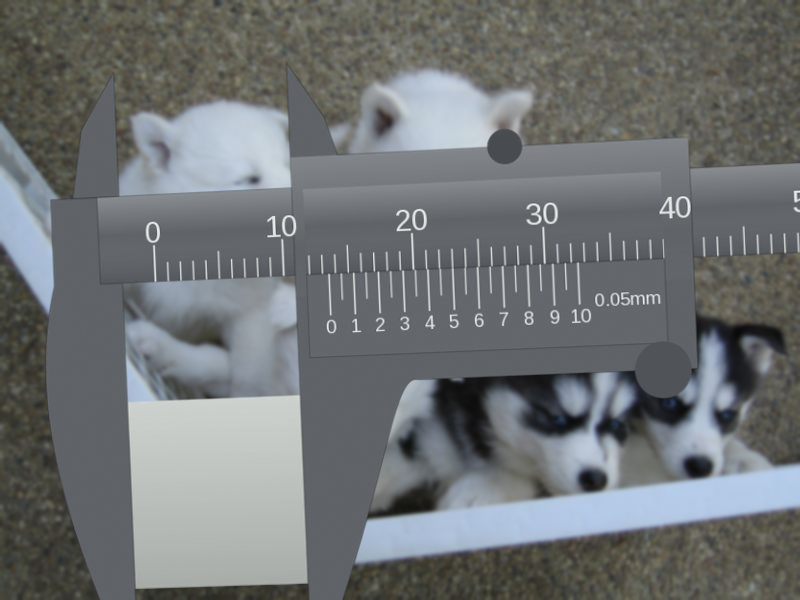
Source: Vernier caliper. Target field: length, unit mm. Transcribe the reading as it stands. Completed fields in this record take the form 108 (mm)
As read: 13.5 (mm)
